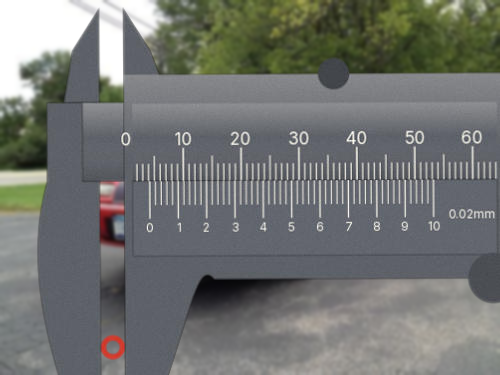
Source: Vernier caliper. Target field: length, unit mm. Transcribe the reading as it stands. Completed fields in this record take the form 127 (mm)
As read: 4.2 (mm)
